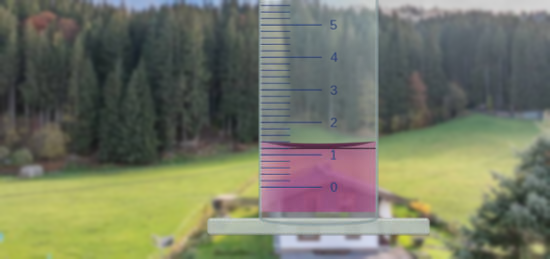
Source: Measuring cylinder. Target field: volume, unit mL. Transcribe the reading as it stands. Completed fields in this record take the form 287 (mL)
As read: 1.2 (mL)
